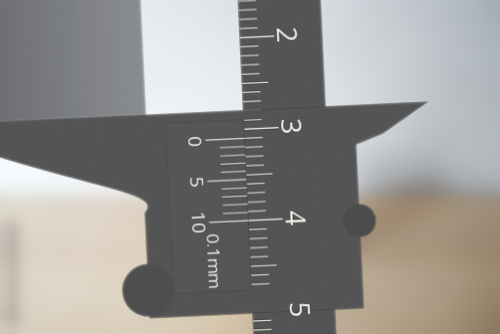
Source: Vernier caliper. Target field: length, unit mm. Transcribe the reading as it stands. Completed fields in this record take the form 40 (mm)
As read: 31.0 (mm)
